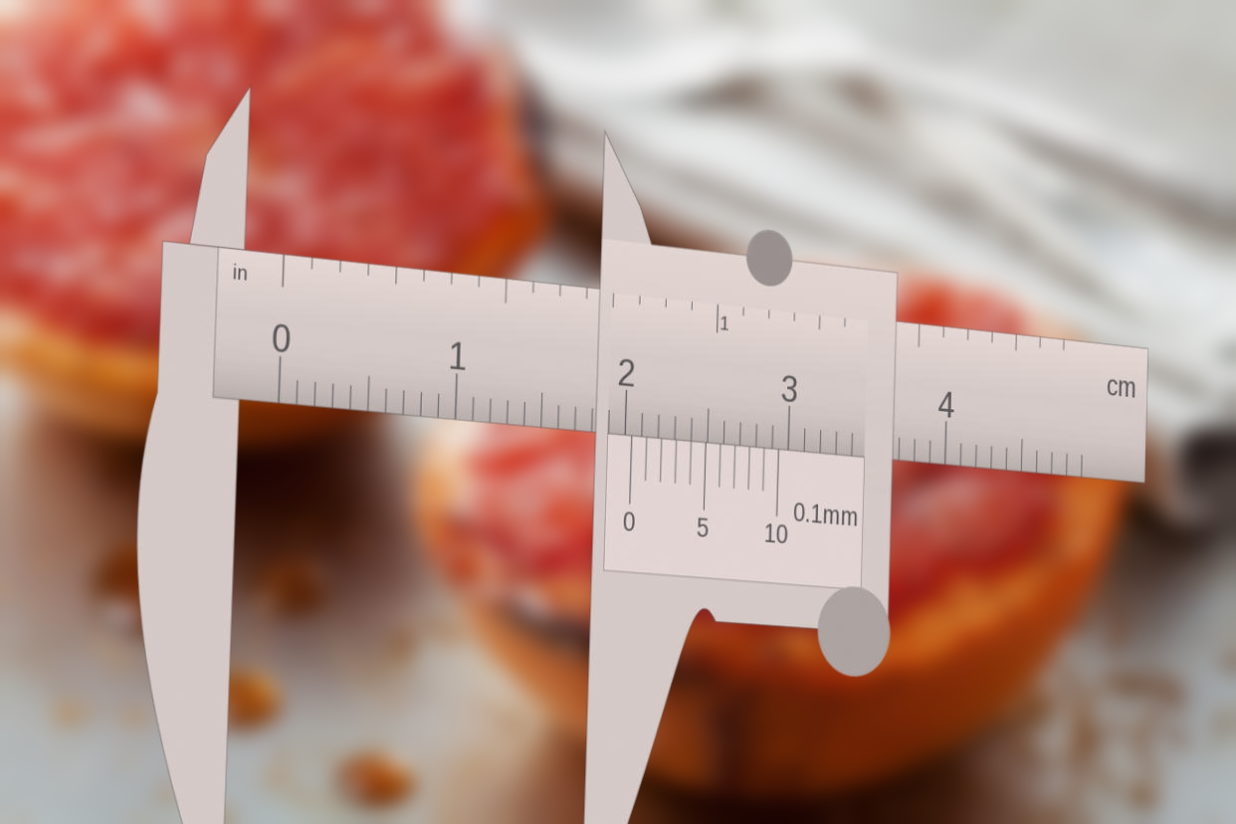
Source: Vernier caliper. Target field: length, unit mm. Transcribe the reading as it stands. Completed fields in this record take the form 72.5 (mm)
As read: 20.4 (mm)
